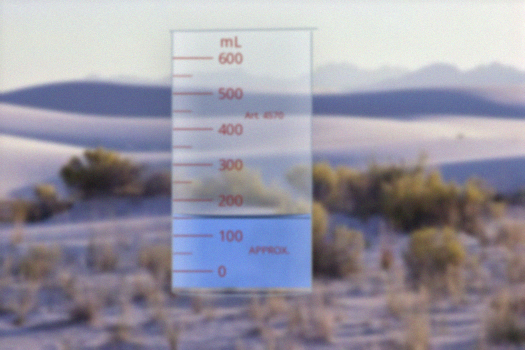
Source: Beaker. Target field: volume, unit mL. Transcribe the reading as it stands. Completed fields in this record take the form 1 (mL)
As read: 150 (mL)
